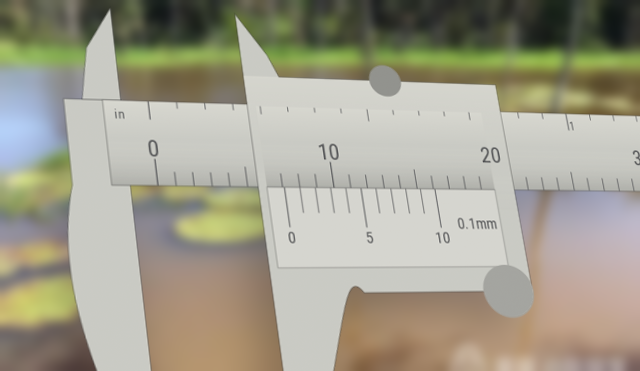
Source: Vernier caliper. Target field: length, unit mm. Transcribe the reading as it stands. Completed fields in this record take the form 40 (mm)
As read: 7.1 (mm)
